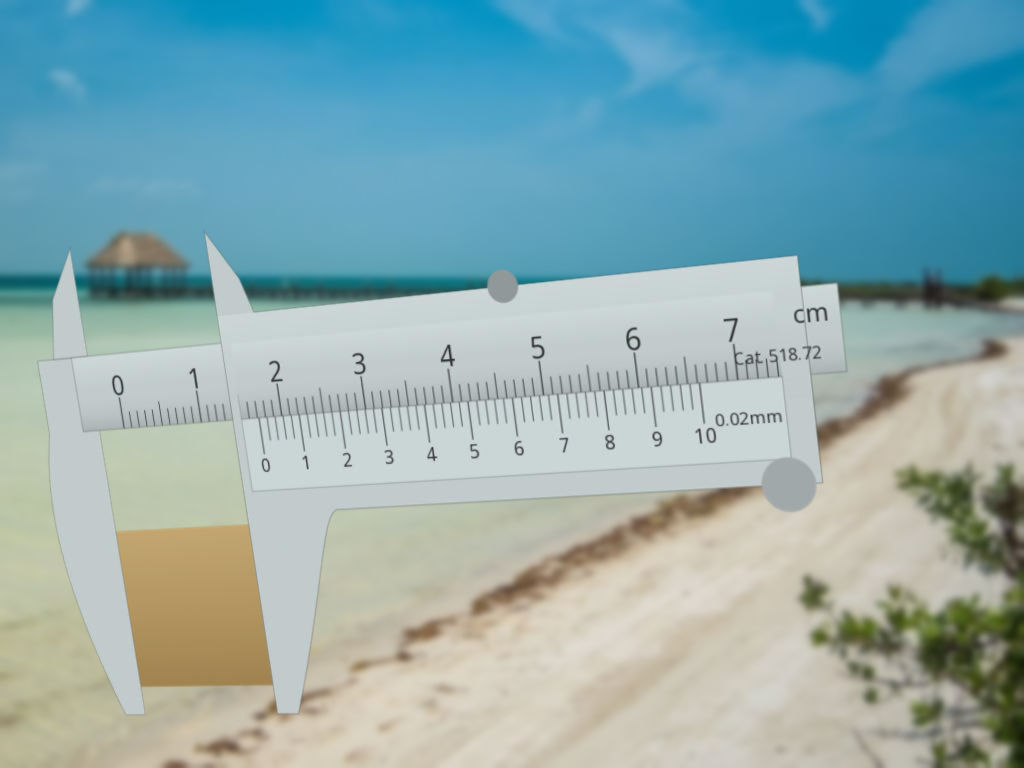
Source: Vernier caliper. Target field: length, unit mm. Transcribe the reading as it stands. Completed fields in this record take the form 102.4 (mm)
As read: 17.2 (mm)
